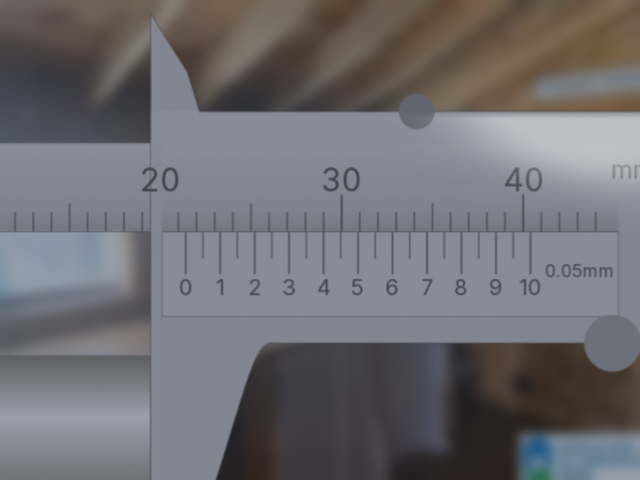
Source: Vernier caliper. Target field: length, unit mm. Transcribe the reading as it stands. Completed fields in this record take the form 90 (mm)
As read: 21.4 (mm)
